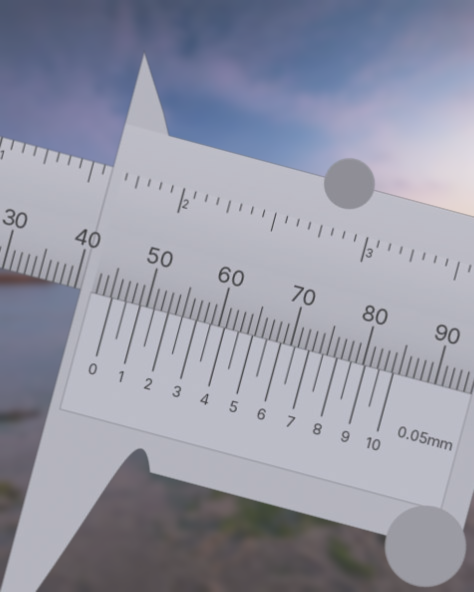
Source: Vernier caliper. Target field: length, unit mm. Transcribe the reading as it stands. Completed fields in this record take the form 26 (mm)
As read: 45.2 (mm)
